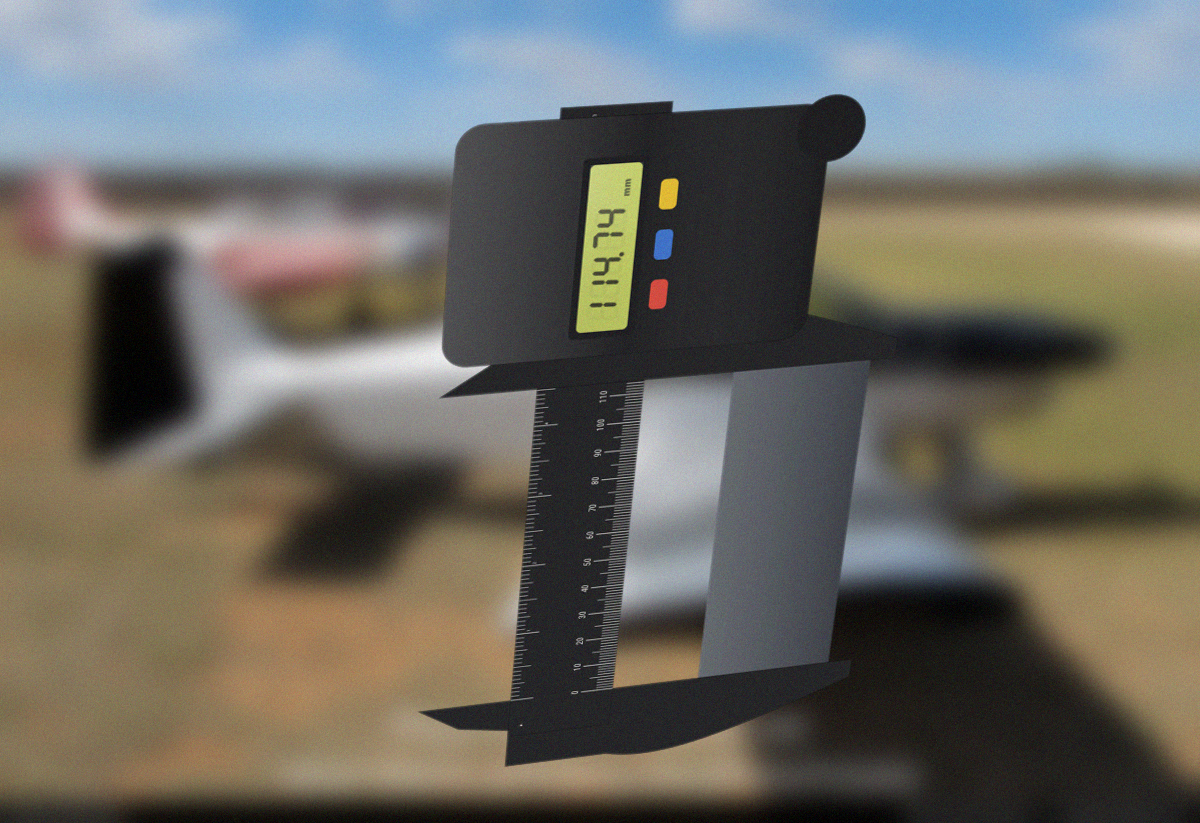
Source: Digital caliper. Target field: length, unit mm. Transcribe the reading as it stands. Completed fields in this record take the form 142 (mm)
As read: 114.74 (mm)
